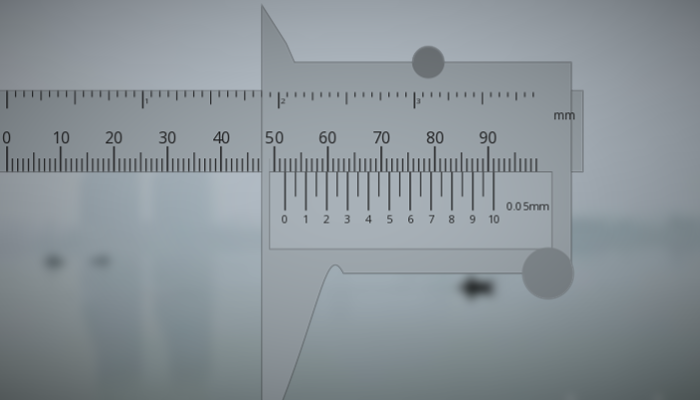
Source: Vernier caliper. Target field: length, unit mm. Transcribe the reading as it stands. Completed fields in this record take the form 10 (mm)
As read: 52.0 (mm)
